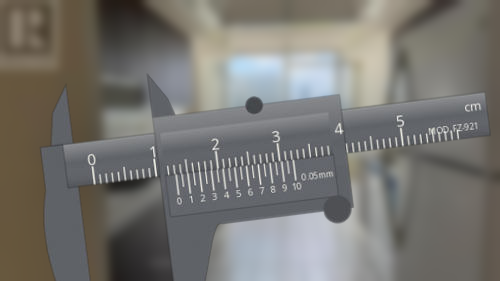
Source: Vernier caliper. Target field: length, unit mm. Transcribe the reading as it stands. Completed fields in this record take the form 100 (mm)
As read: 13.2 (mm)
